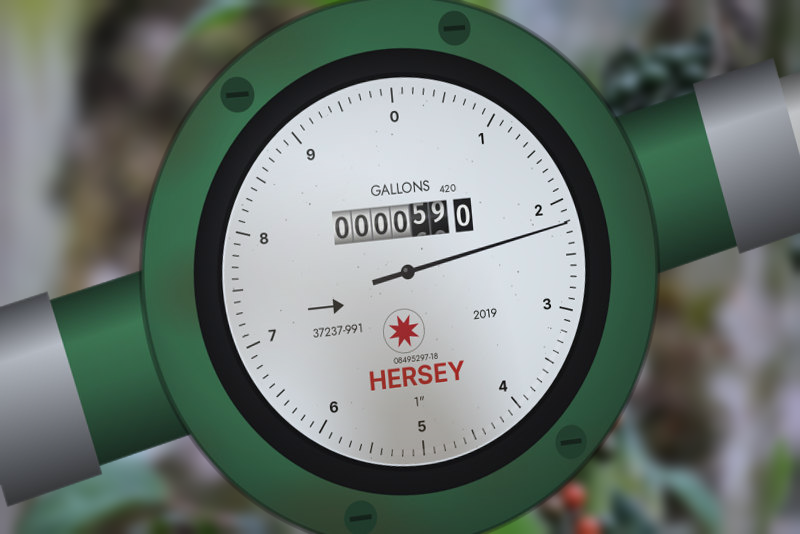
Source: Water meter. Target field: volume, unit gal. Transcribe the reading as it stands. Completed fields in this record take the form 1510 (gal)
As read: 592.2 (gal)
